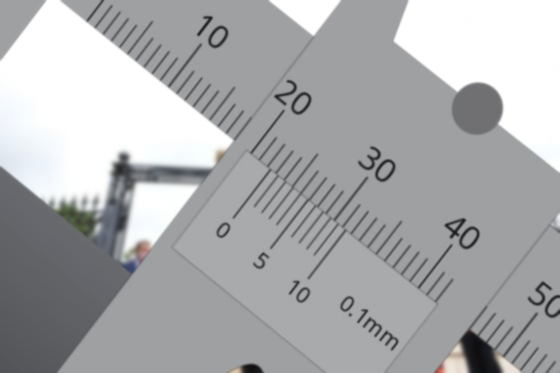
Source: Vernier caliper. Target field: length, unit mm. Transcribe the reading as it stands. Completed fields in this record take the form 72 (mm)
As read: 22.4 (mm)
